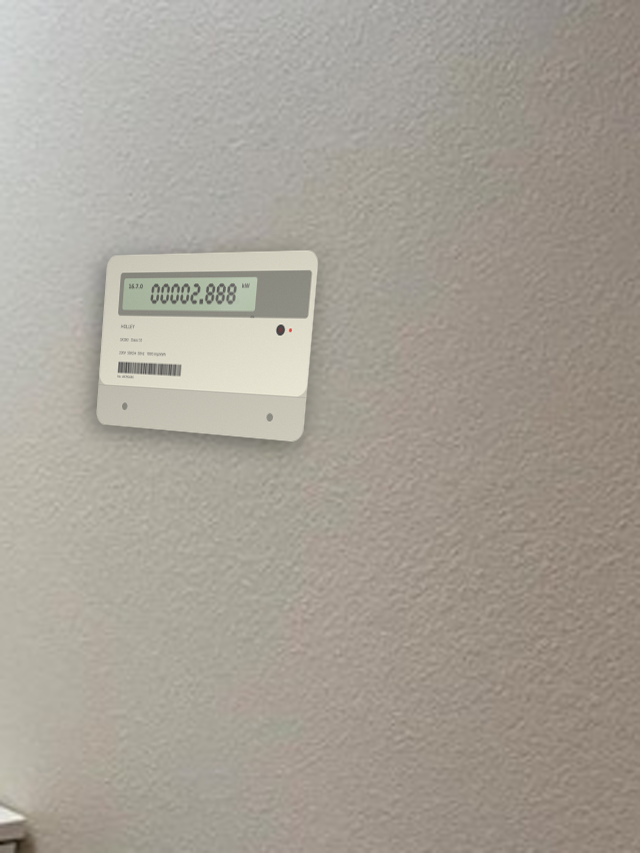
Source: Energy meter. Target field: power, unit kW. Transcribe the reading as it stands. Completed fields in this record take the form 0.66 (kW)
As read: 2.888 (kW)
